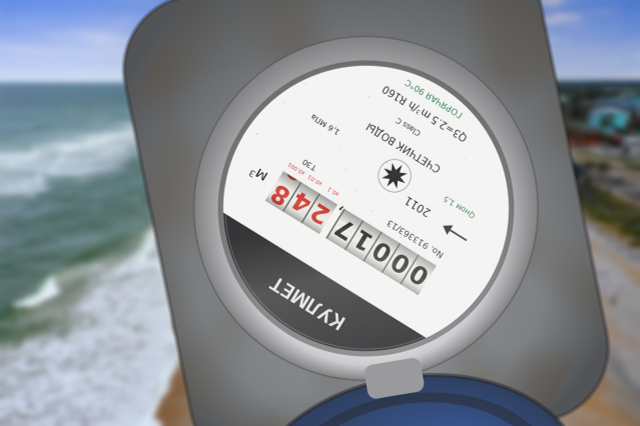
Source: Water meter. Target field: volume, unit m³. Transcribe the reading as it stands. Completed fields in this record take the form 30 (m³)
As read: 17.248 (m³)
